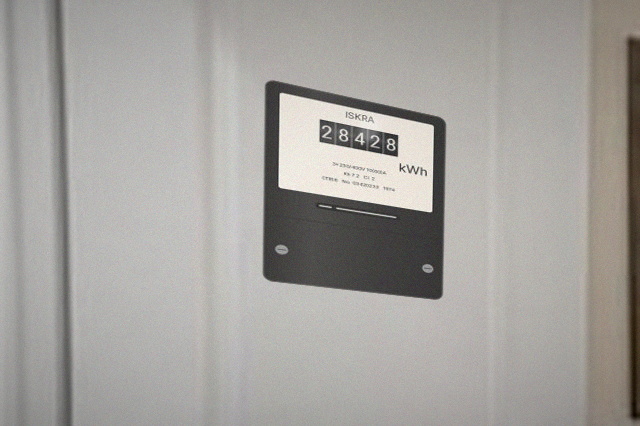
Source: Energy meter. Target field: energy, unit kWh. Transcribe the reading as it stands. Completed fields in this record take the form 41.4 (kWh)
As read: 28428 (kWh)
